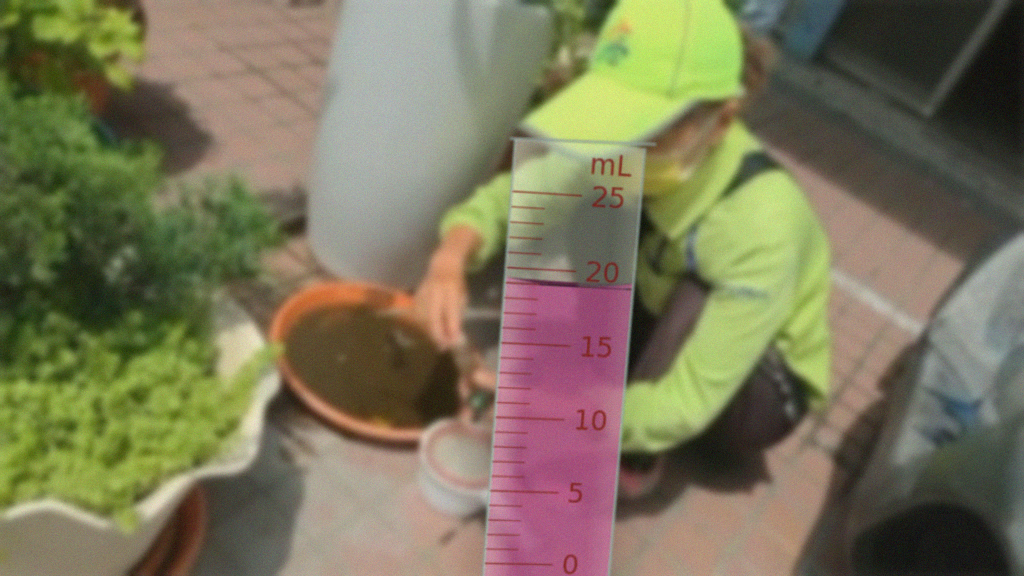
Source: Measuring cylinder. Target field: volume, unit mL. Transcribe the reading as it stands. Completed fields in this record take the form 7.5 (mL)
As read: 19 (mL)
